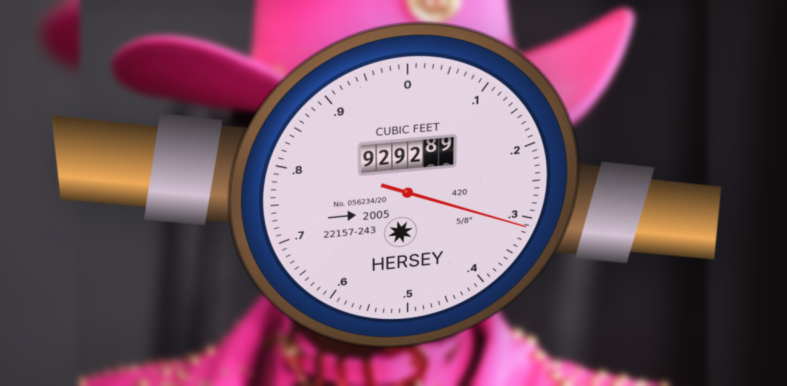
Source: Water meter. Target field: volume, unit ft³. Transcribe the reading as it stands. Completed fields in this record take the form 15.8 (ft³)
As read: 929289.31 (ft³)
